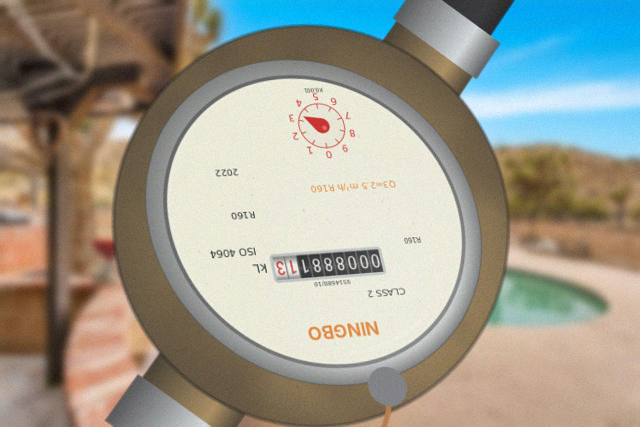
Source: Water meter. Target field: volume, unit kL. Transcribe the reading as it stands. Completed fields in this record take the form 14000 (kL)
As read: 8881.133 (kL)
